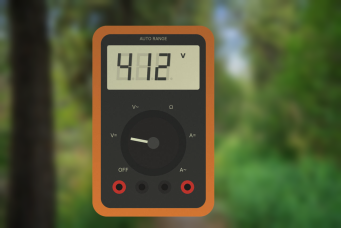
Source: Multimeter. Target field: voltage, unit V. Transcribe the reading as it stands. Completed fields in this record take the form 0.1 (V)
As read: 412 (V)
